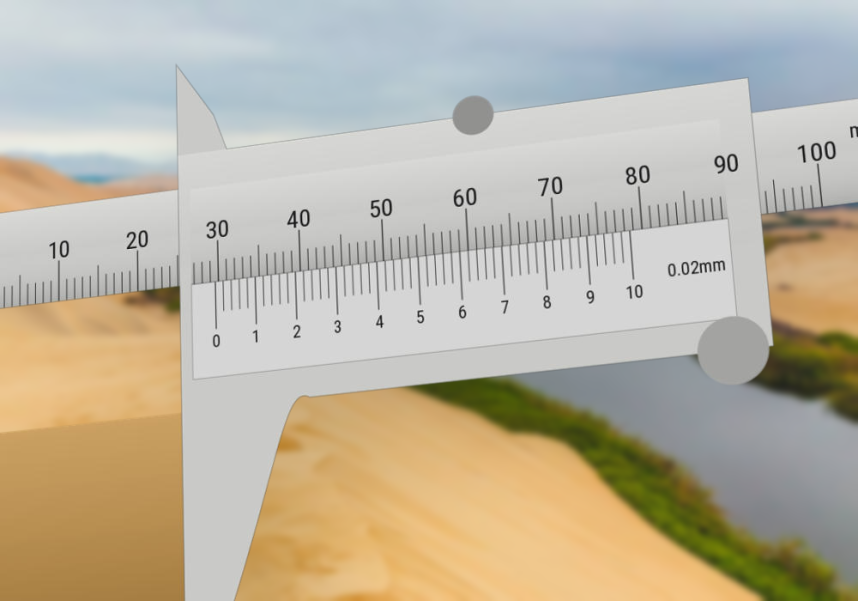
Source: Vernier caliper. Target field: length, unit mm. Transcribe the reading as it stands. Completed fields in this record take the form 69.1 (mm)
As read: 29.6 (mm)
